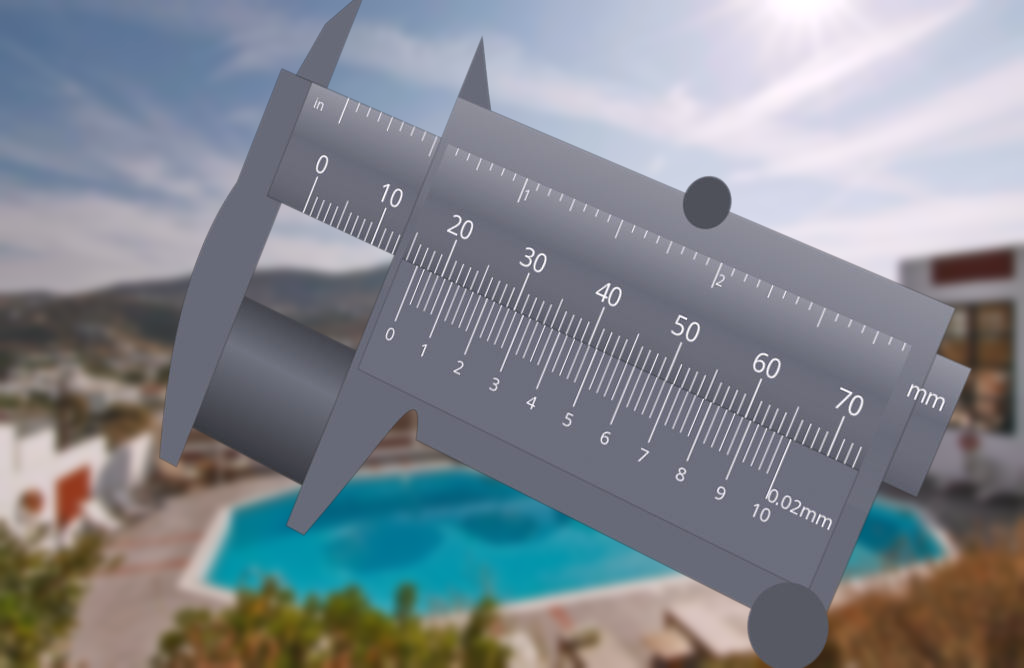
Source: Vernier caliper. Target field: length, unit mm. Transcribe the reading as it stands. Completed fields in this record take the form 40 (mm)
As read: 16.6 (mm)
